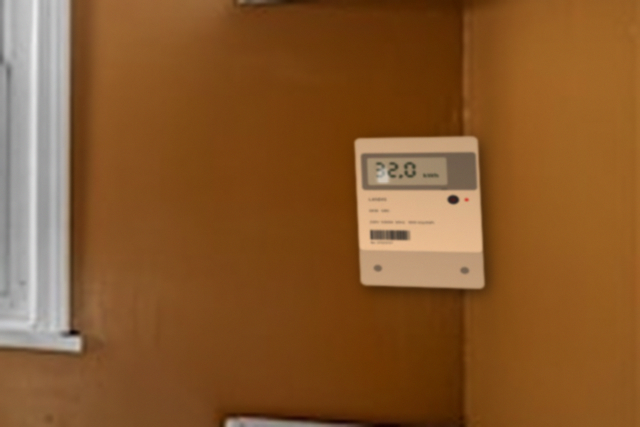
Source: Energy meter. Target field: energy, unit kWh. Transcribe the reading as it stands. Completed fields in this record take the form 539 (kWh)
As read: 32.0 (kWh)
